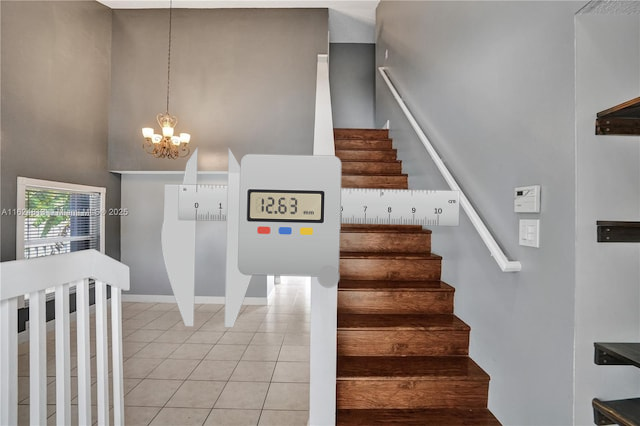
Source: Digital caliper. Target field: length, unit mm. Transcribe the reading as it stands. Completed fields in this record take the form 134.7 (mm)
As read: 12.63 (mm)
